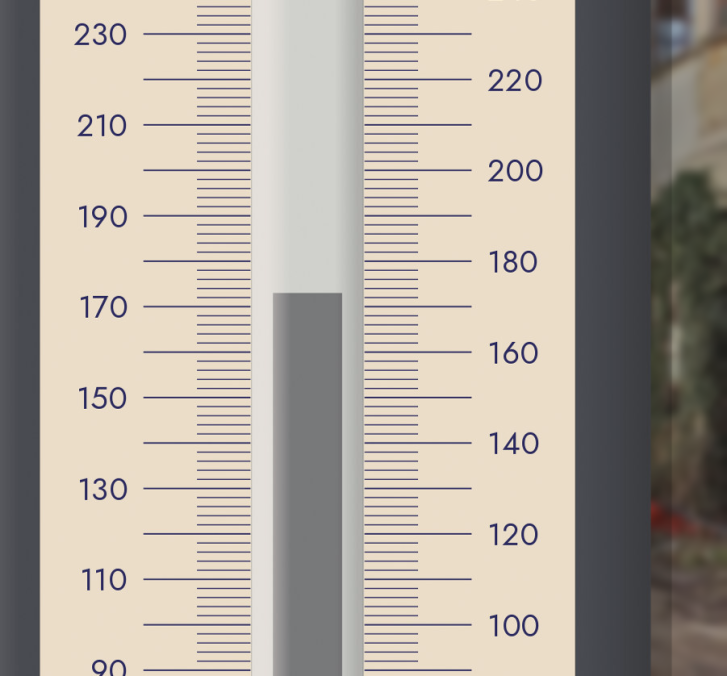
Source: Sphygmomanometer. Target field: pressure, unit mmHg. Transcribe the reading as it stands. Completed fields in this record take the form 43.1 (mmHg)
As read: 173 (mmHg)
